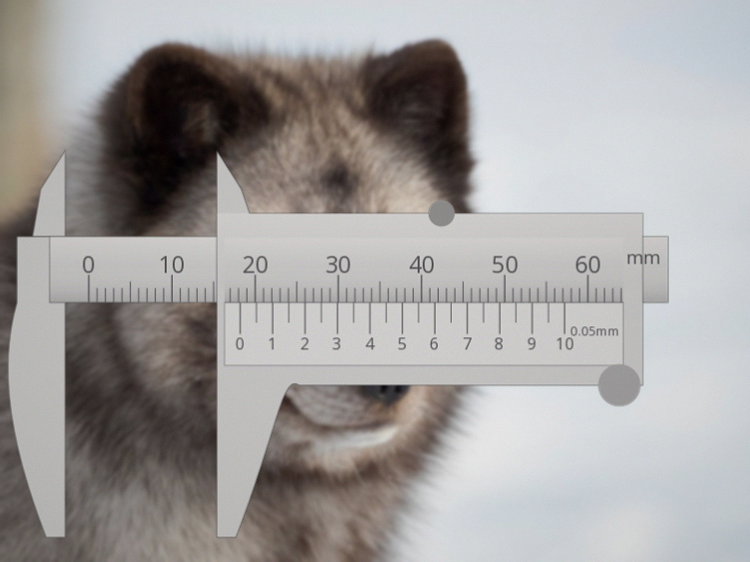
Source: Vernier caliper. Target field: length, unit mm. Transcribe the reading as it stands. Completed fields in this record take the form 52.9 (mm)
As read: 18.2 (mm)
